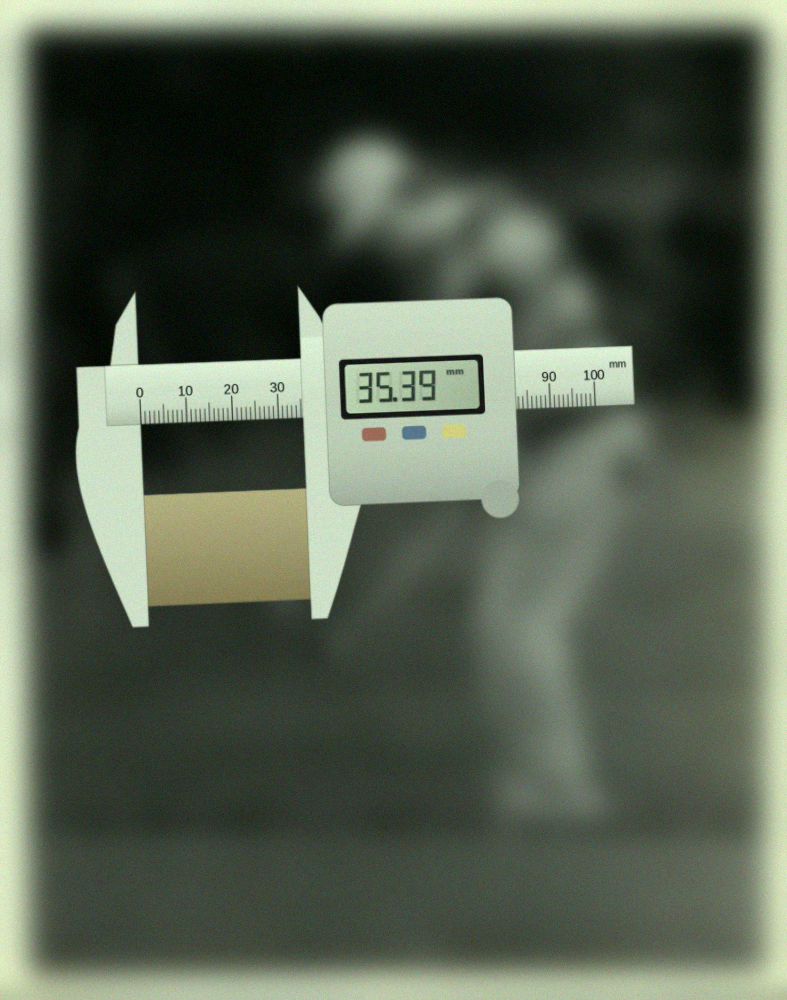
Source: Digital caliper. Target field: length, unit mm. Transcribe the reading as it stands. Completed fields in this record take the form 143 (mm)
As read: 35.39 (mm)
